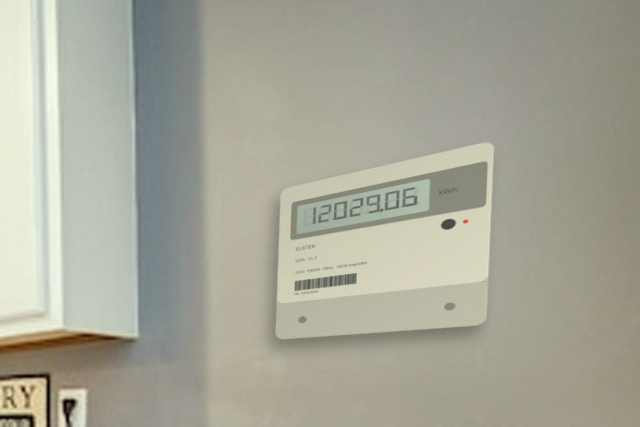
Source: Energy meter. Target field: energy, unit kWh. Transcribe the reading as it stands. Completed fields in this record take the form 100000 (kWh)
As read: 12029.06 (kWh)
